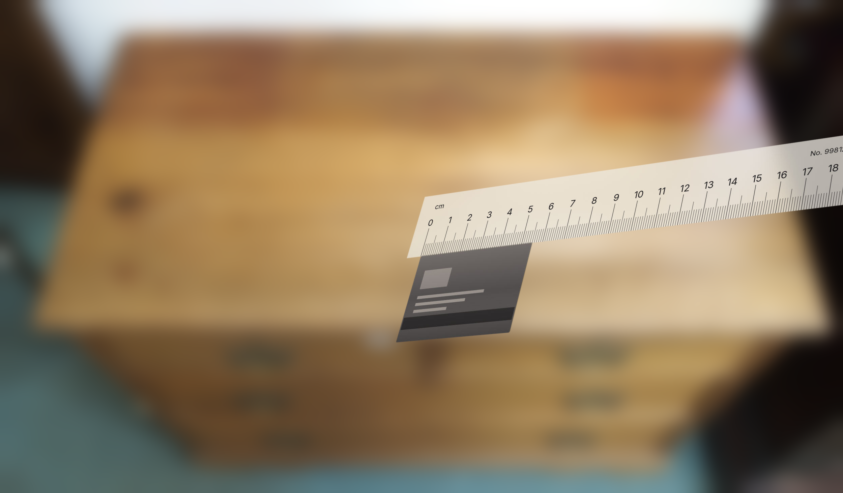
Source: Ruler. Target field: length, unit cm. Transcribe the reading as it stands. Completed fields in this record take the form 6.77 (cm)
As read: 5.5 (cm)
